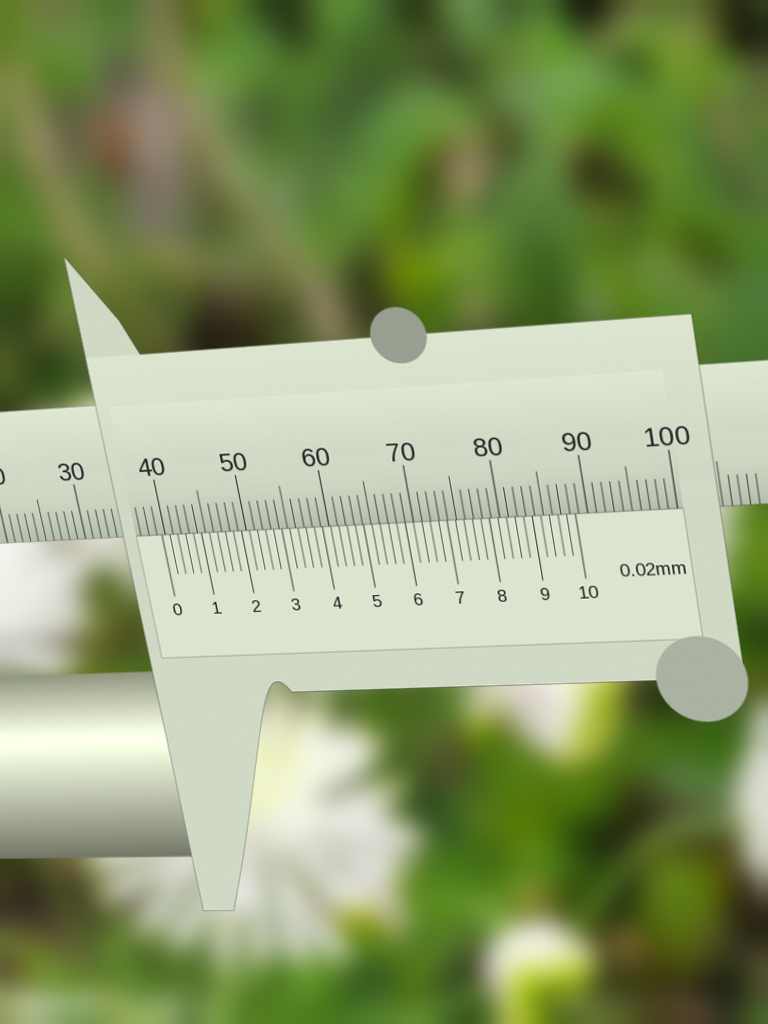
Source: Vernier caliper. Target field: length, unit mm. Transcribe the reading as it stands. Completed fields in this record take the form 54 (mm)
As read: 39.6 (mm)
